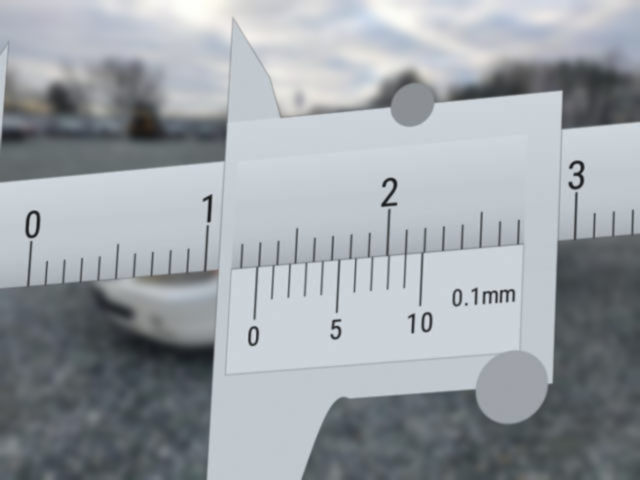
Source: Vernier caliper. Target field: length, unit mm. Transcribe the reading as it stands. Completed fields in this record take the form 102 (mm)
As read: 12.9 (mm)
